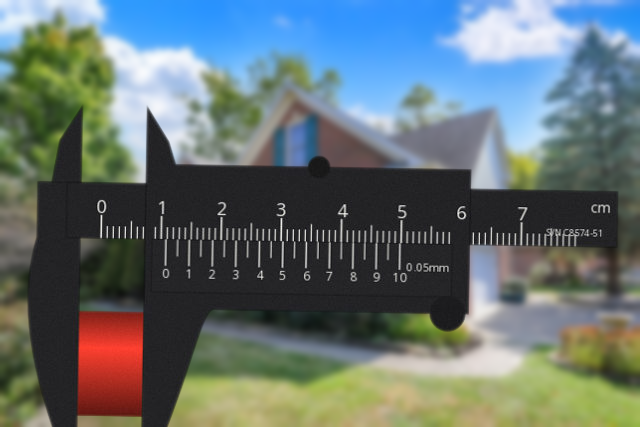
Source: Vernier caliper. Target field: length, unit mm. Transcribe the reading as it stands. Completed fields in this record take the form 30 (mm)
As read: 10.8 (mm)
